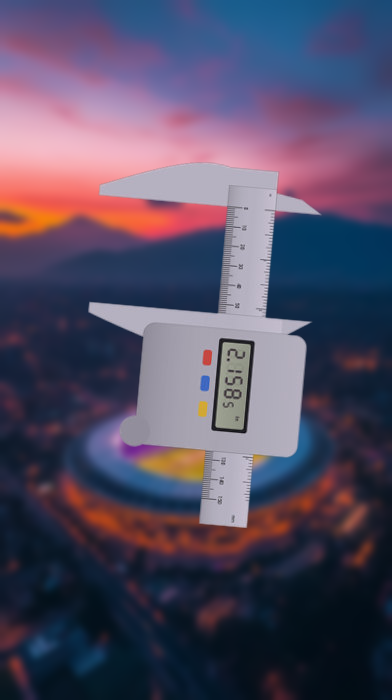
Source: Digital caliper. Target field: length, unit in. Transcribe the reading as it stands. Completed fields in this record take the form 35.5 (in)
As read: 2.1585 (in)
